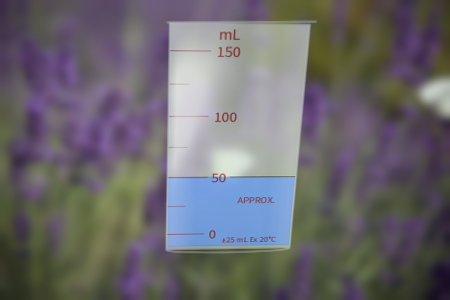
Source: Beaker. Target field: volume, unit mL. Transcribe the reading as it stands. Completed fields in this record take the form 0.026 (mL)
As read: 50 (mL)
